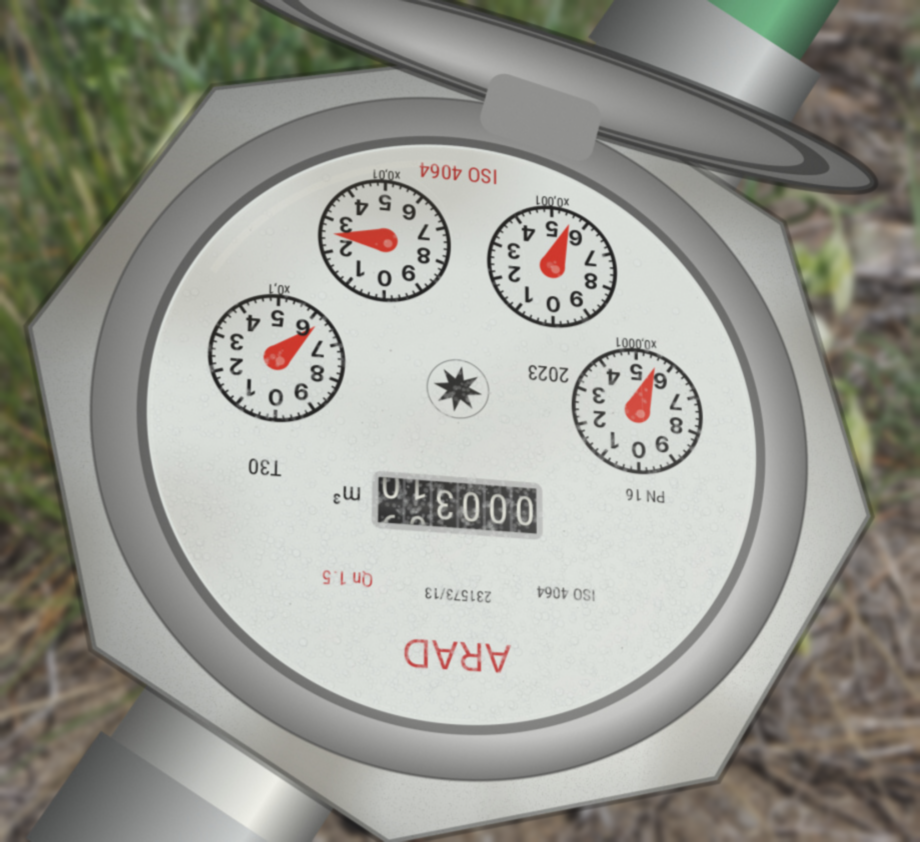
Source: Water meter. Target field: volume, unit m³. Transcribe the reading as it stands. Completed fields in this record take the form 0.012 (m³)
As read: 309.6255 (m³)
